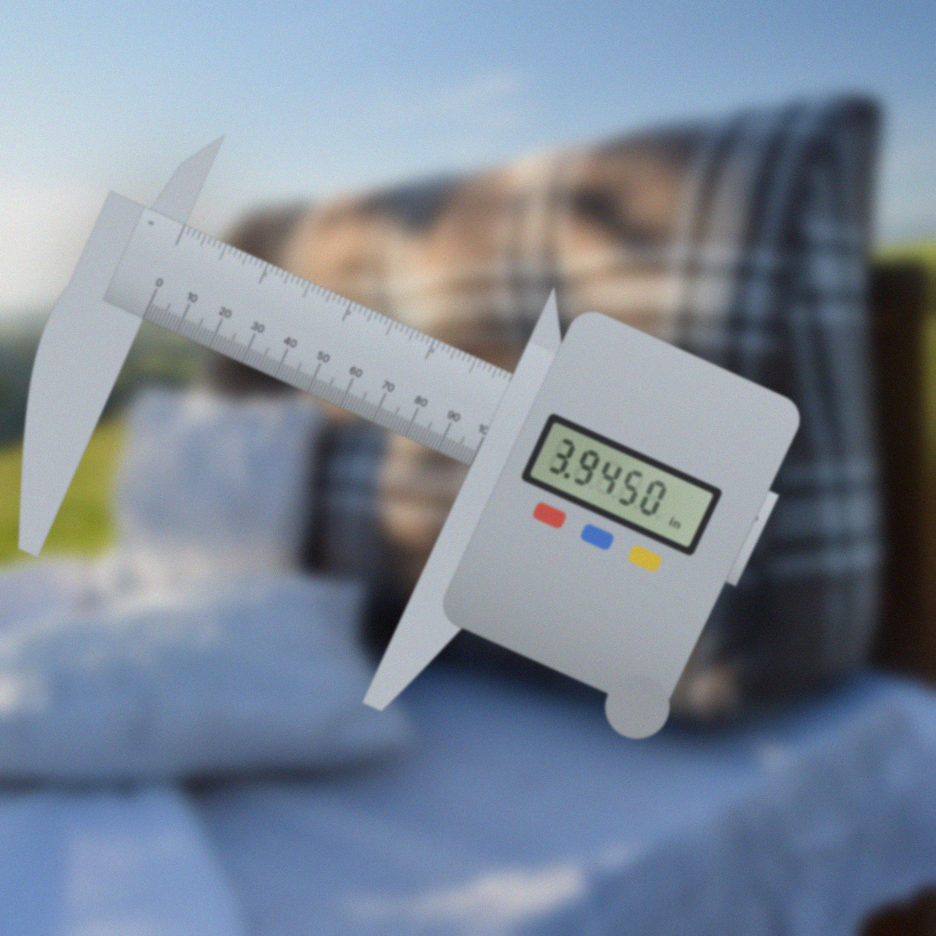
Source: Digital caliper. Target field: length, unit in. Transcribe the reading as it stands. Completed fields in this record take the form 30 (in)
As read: 3.9450 (in)
